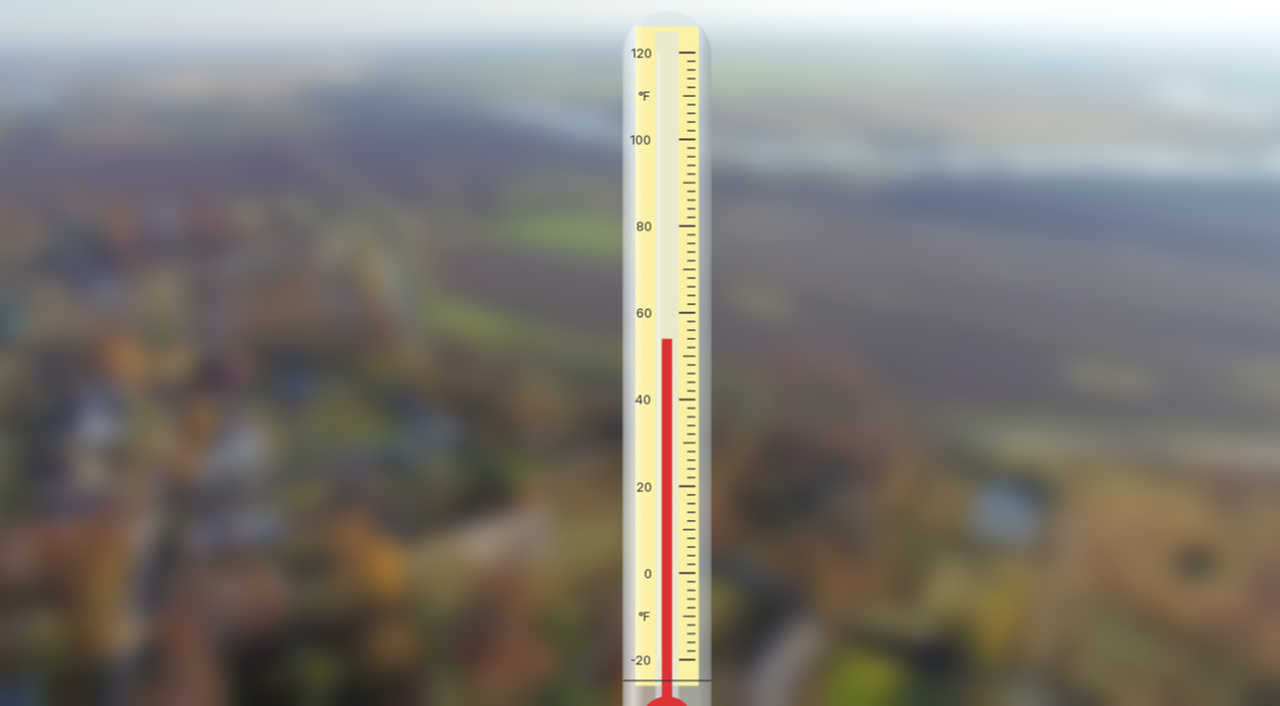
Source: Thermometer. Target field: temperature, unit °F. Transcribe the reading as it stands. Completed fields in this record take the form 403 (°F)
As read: 54 (°F)
